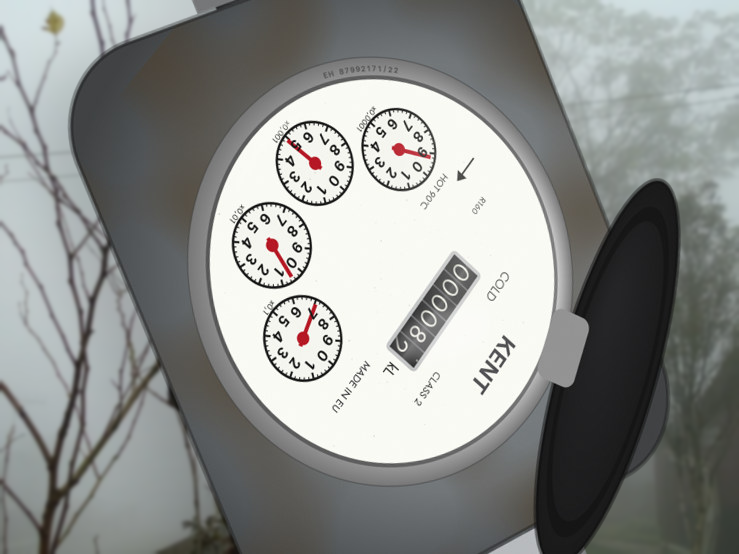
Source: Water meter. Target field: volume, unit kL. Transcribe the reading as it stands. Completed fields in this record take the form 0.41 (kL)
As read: 81.7049 (kL)
